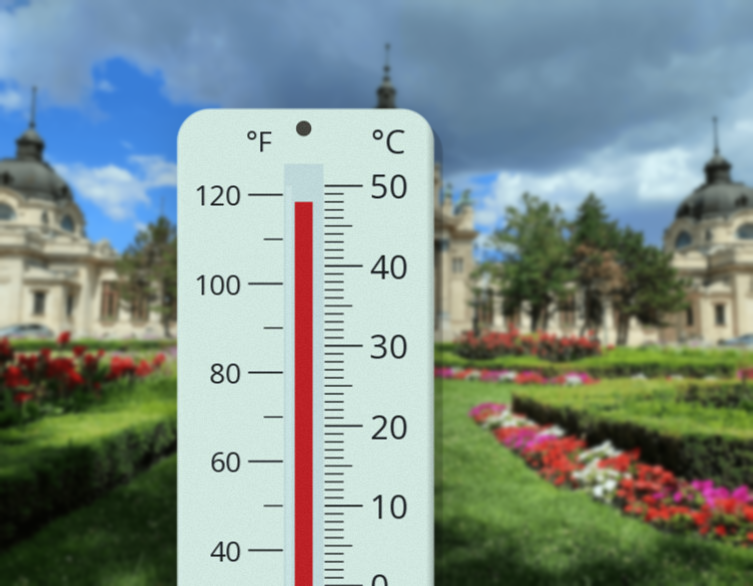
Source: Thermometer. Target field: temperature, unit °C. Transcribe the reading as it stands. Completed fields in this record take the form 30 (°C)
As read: 48 (°C)
